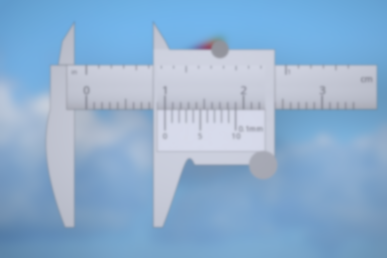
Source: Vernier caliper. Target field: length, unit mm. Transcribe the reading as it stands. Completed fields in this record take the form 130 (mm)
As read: 10.0 (mm)
